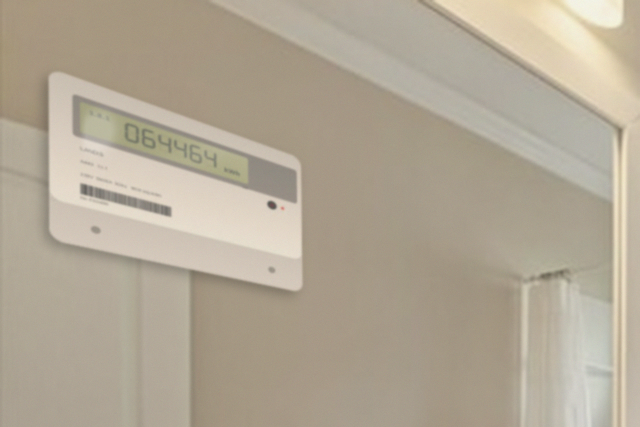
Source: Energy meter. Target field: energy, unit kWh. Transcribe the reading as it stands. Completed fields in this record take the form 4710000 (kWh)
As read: 64464 (kWh)
